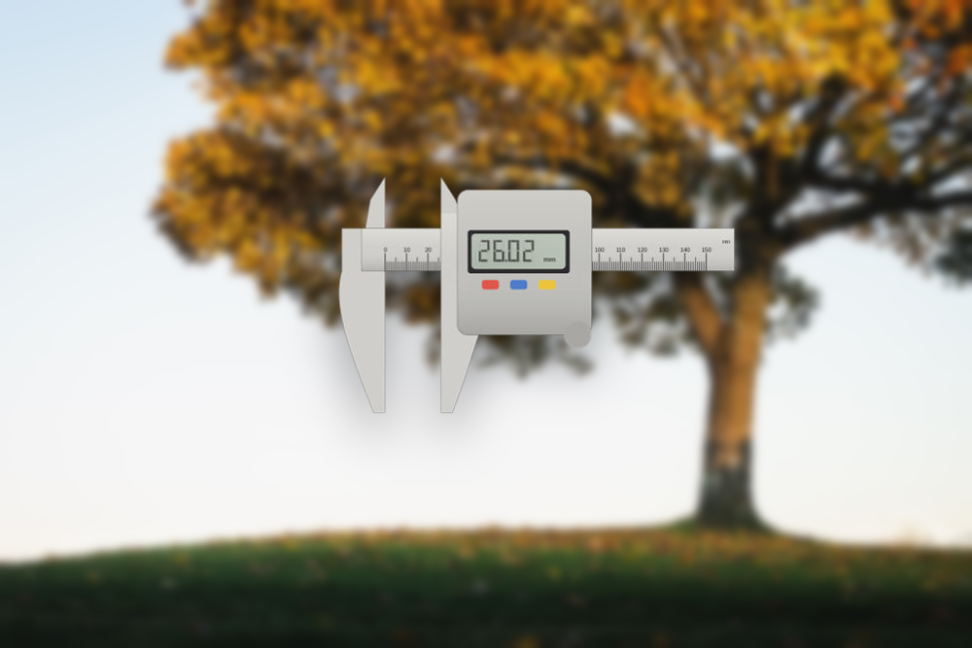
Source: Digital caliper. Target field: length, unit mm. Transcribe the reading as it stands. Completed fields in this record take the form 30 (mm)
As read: 26.02 (mm)
